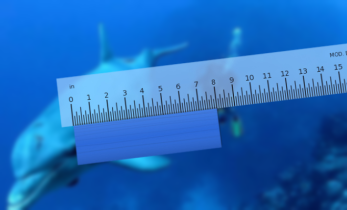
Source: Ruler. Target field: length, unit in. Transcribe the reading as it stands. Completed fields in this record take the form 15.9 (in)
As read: 8 (in)
